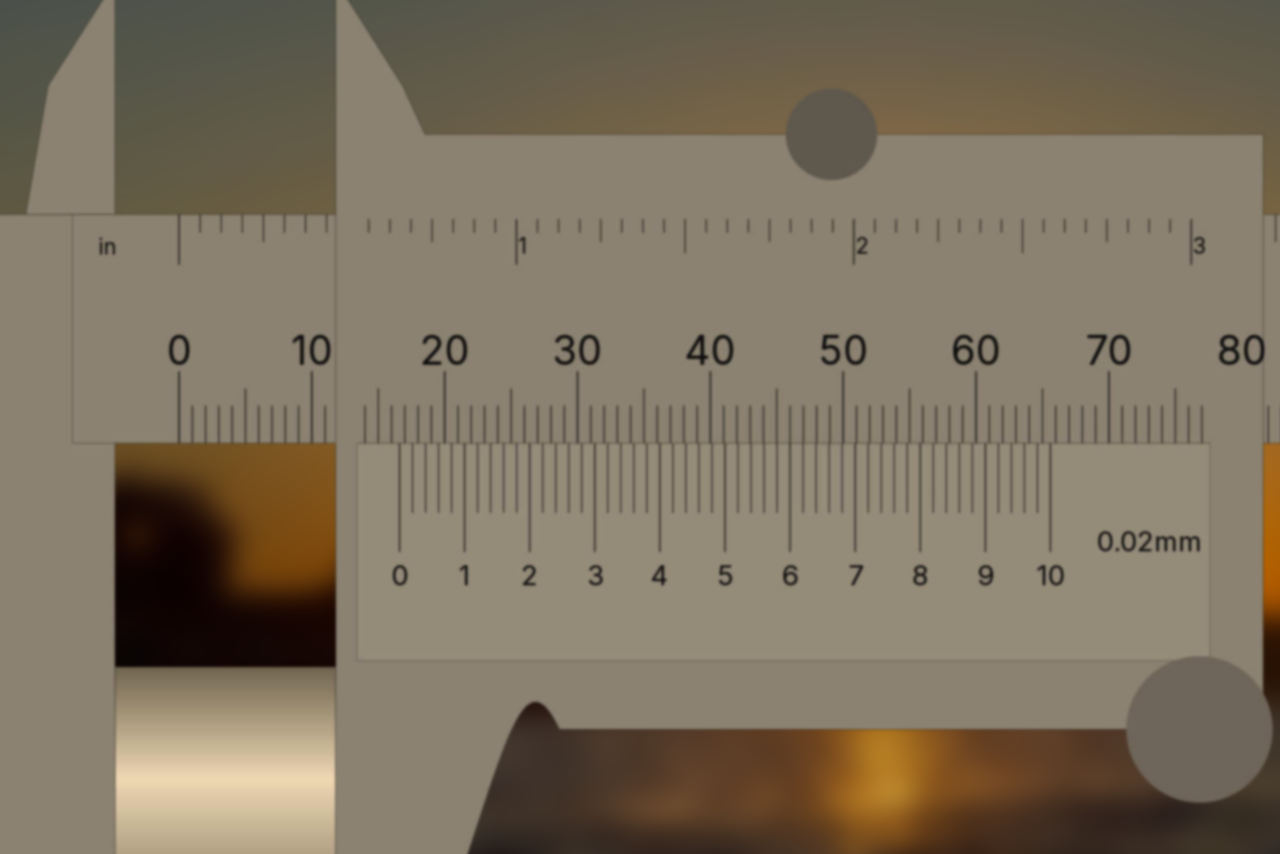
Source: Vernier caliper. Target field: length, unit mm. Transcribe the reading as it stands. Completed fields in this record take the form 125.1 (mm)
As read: 16.6 (mm)
